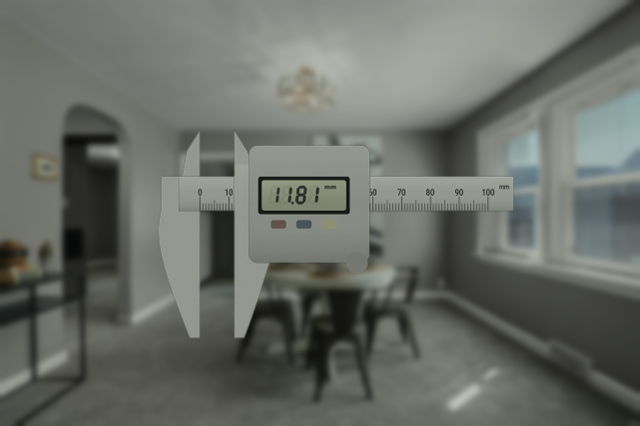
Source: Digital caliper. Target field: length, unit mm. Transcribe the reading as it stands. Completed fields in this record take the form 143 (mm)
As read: 11.81 (mm)
